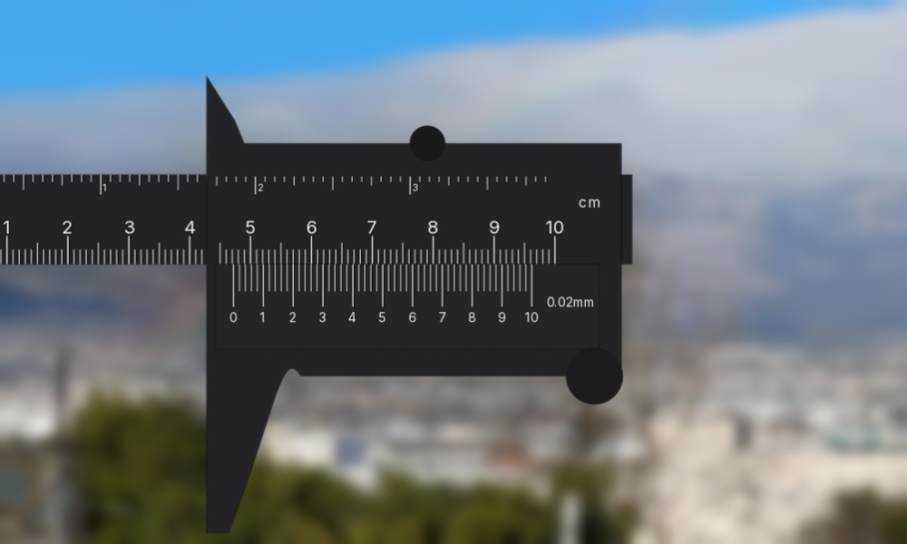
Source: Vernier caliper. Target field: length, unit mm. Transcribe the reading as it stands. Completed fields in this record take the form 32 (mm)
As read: 47.2 (mm)
